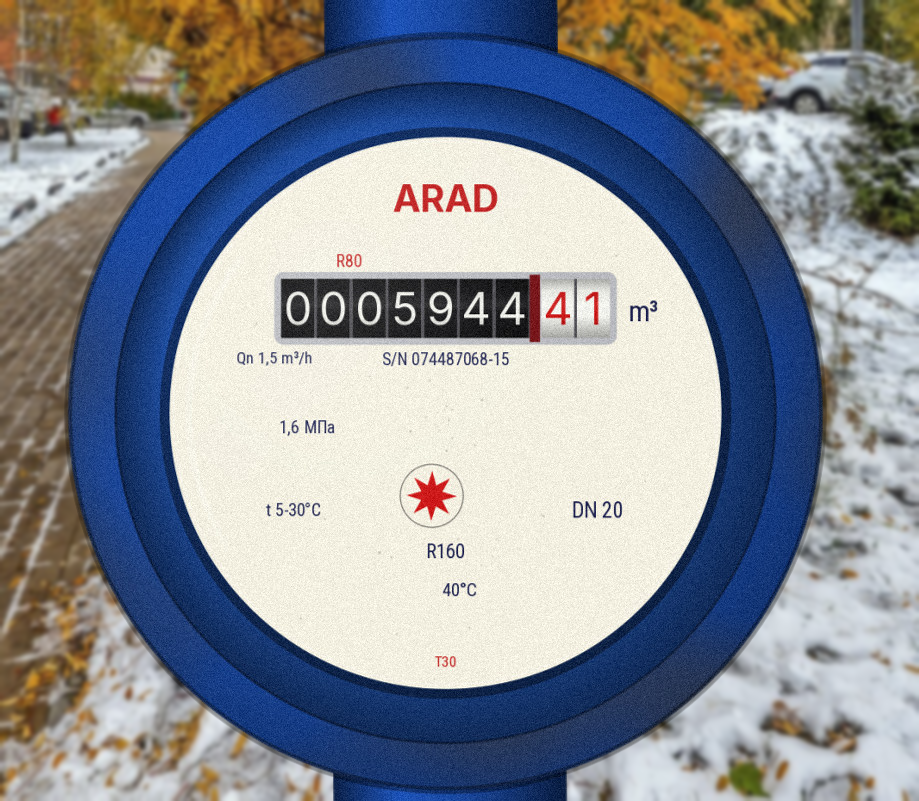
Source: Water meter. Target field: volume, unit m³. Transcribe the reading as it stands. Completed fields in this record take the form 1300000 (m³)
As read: 5944.41 (m³)
